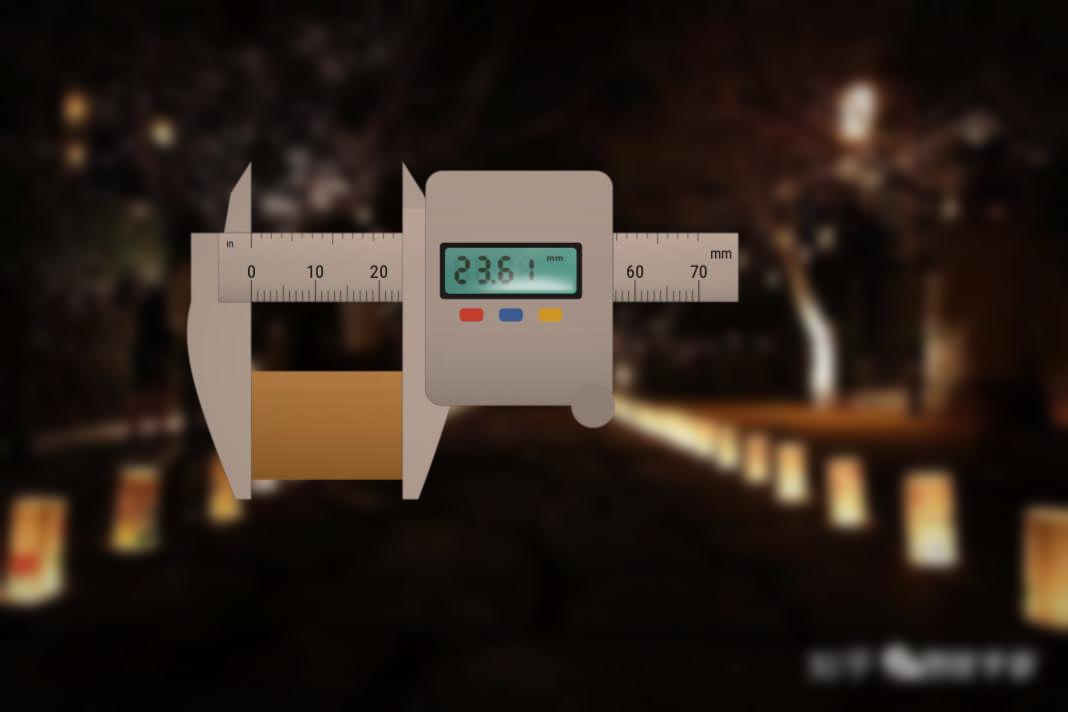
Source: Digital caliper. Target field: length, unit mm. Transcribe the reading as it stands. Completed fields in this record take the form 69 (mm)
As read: 23.61 (mm)
